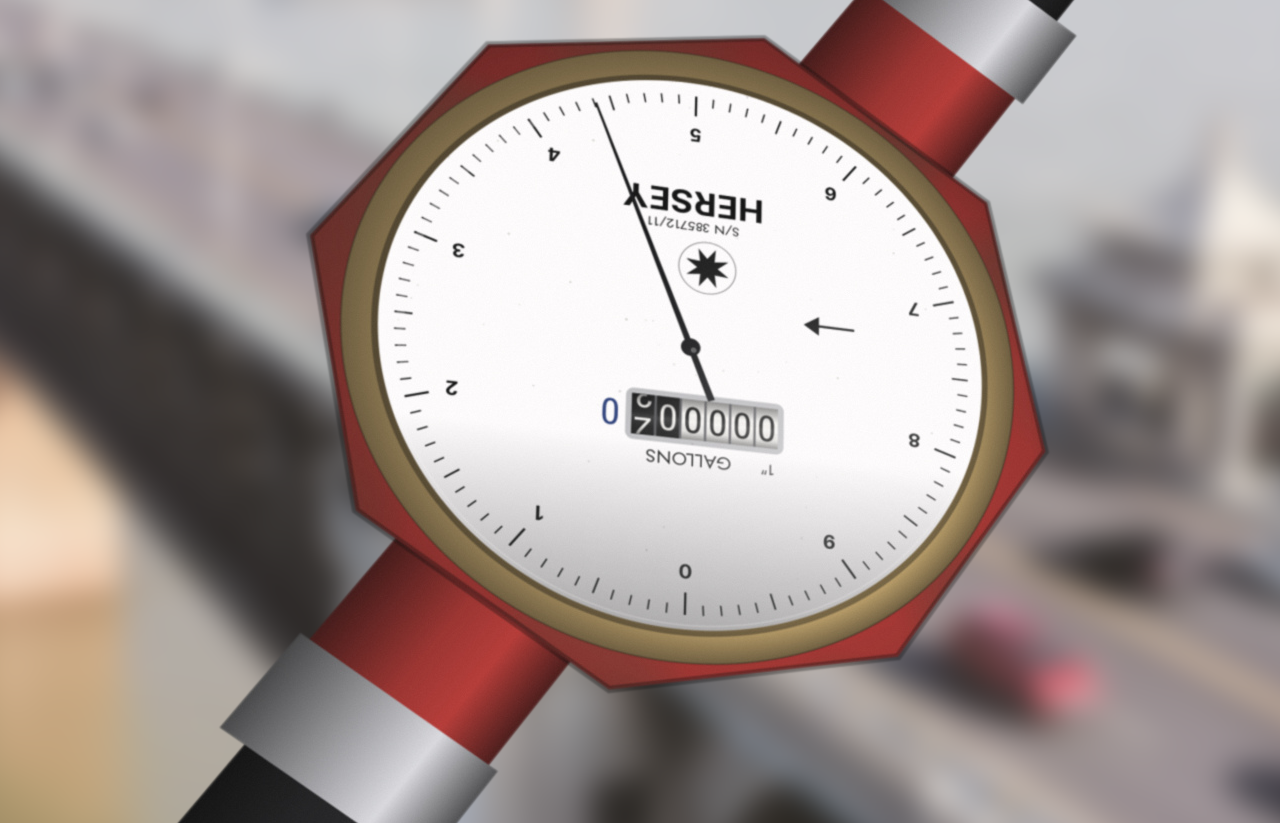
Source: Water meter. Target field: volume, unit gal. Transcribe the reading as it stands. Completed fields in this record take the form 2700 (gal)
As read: 24.4 (gal)
